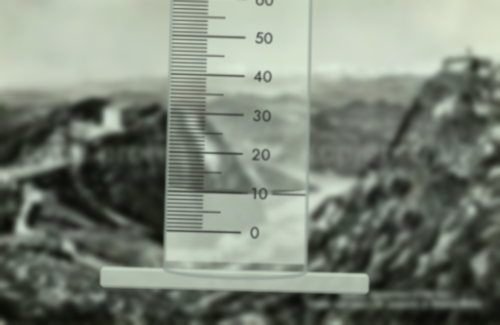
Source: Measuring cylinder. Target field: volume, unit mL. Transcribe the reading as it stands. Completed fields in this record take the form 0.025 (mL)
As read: 10 (mL)
